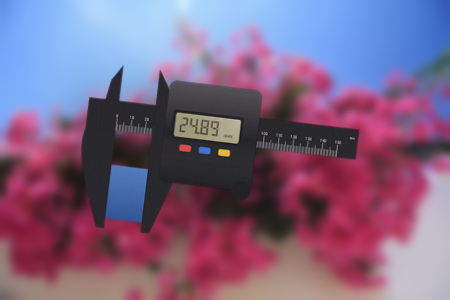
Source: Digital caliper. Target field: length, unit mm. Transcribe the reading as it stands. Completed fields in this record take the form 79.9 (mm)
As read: 24.89 (mm)
